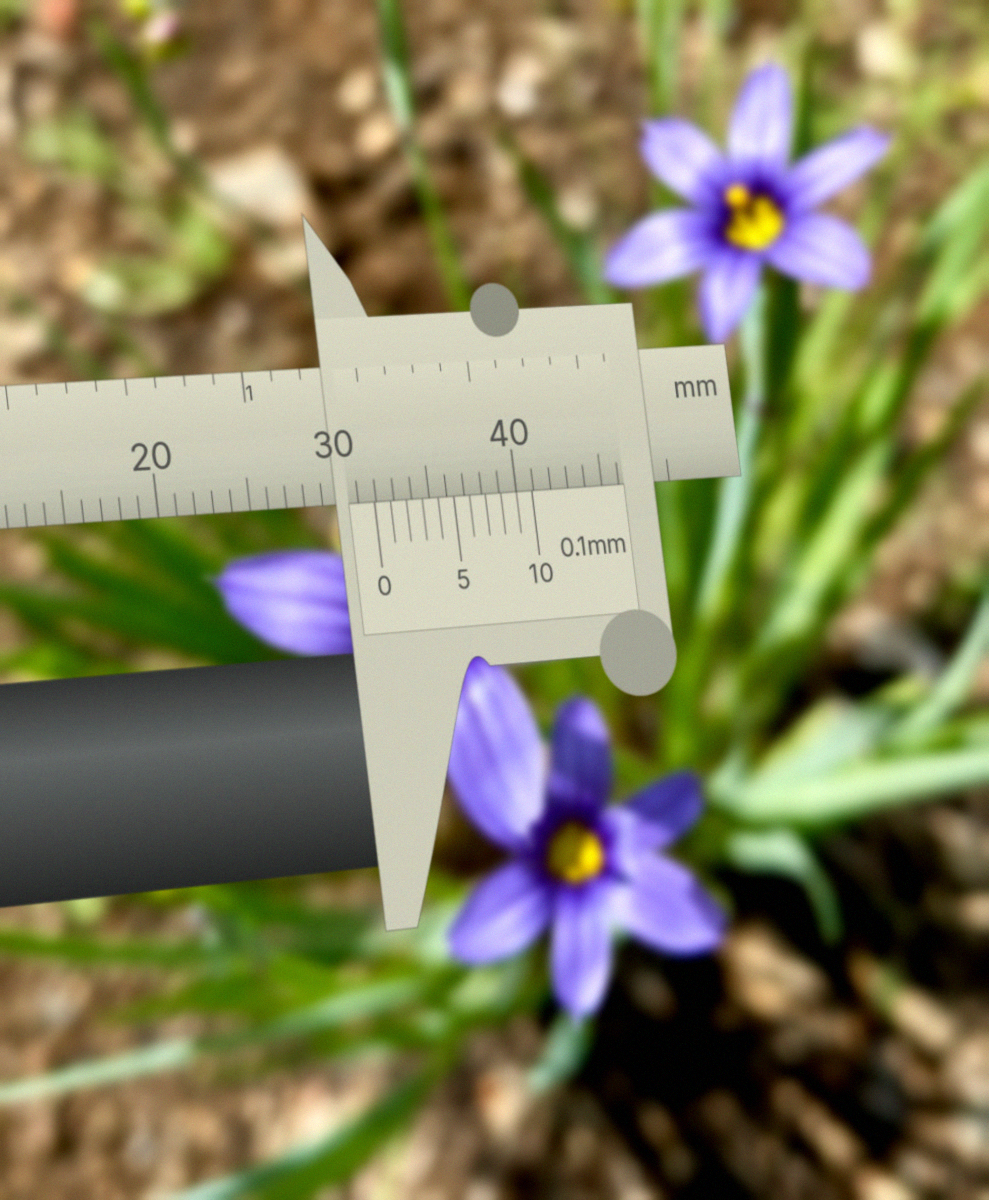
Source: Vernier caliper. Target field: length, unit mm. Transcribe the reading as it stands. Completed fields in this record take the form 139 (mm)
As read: 31.9 (mm)
